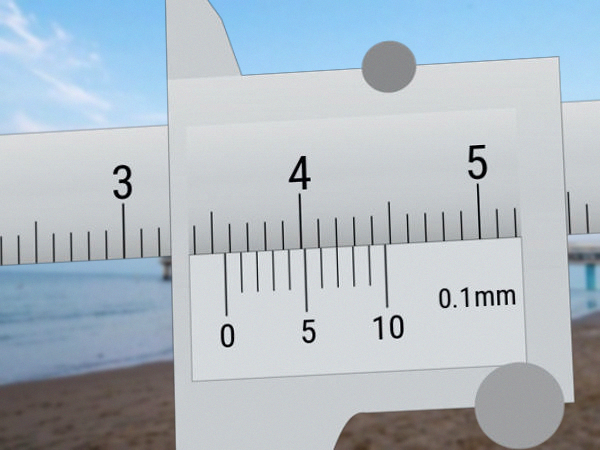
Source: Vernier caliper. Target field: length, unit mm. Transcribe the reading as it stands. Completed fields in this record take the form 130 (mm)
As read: 35.7 (mm)
